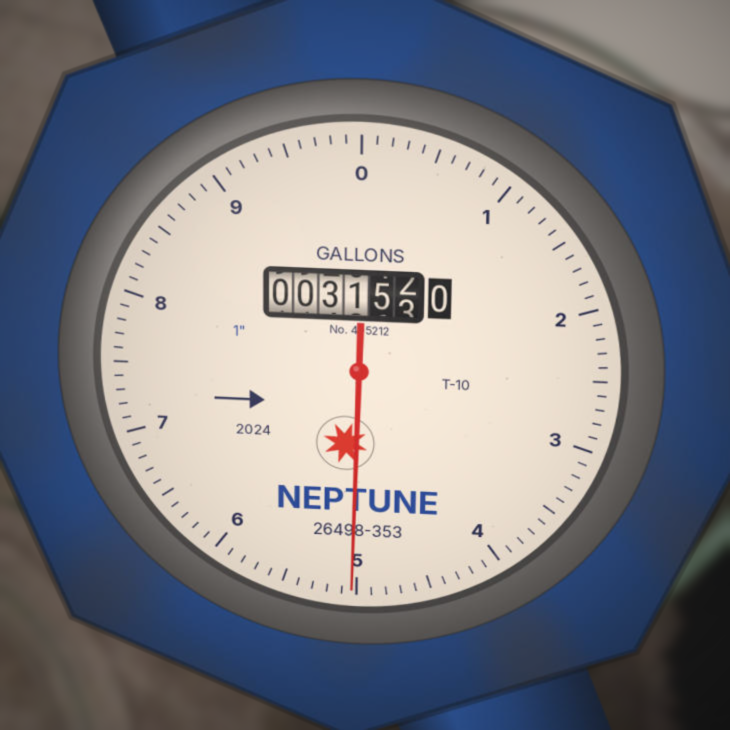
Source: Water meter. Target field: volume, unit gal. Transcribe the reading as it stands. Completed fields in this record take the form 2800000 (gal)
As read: 31525.0 (gal)
